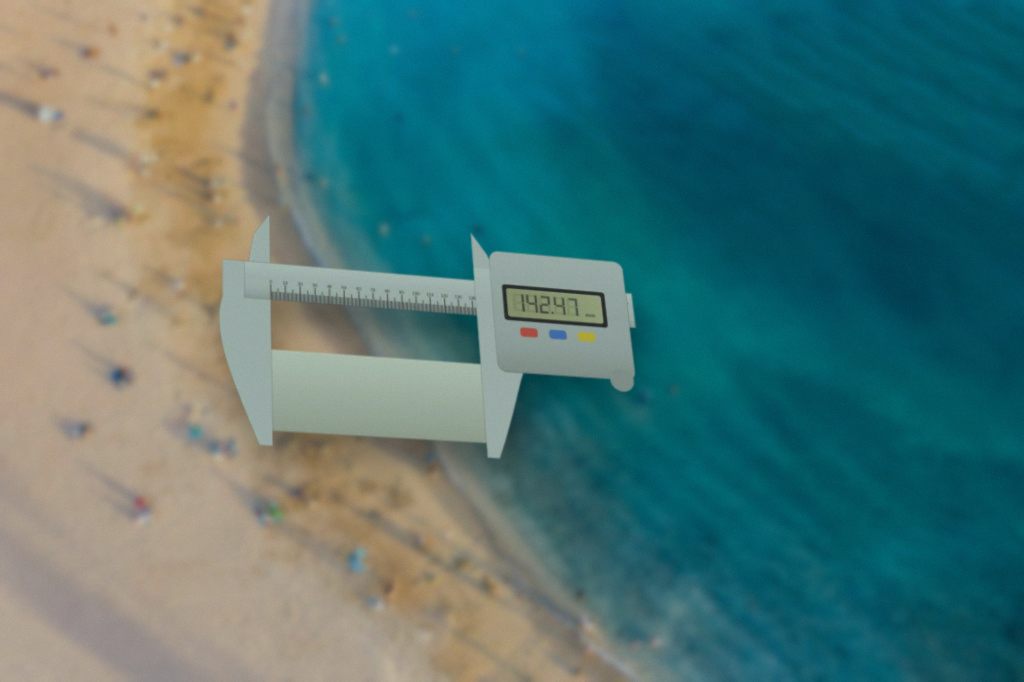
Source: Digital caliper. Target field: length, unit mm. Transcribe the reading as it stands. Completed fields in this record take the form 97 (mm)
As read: 142.47 (mm)
